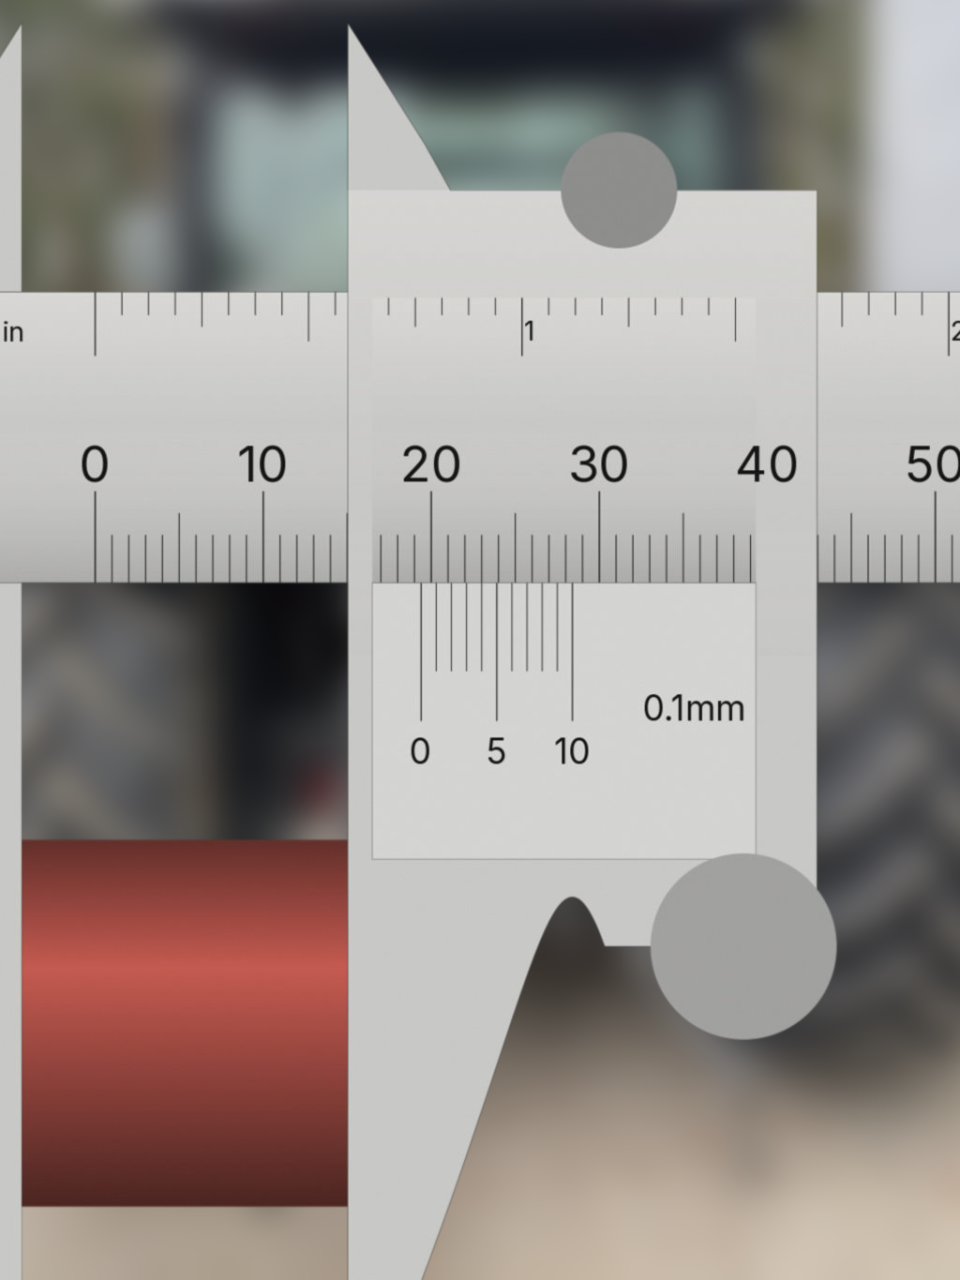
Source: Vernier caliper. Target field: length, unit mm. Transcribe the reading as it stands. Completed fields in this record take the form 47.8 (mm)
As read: 19.4 (mm)
